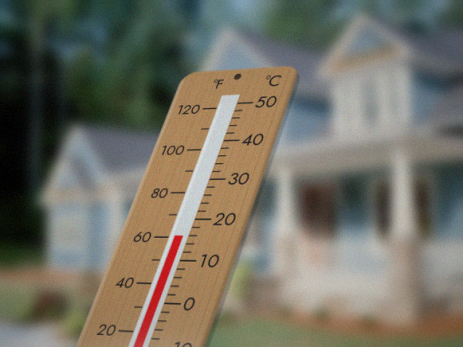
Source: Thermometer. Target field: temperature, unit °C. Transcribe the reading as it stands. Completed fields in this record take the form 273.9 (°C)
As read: 16 (°C)
